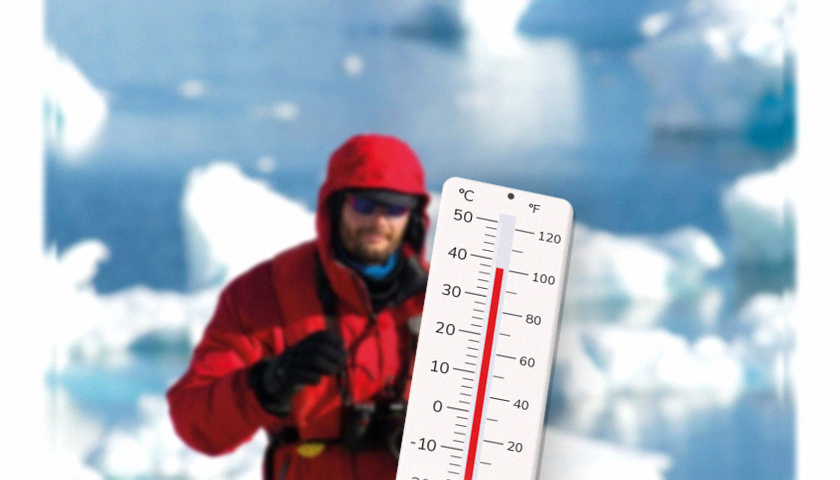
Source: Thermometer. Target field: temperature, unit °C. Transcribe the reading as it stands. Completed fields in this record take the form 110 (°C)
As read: 38 (°C)
